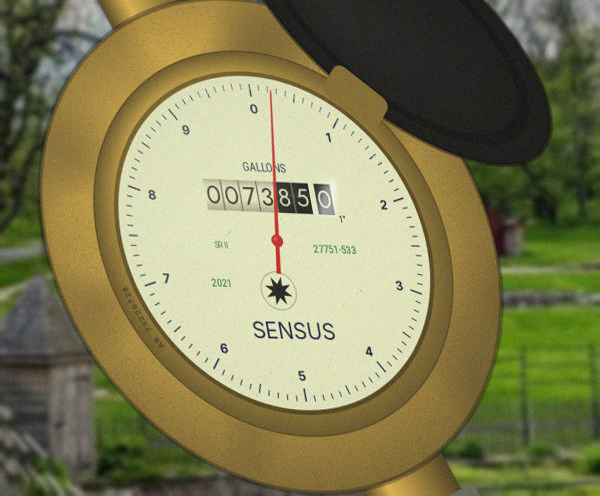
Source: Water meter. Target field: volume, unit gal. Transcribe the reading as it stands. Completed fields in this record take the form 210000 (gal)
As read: 73850.2 (gal)
